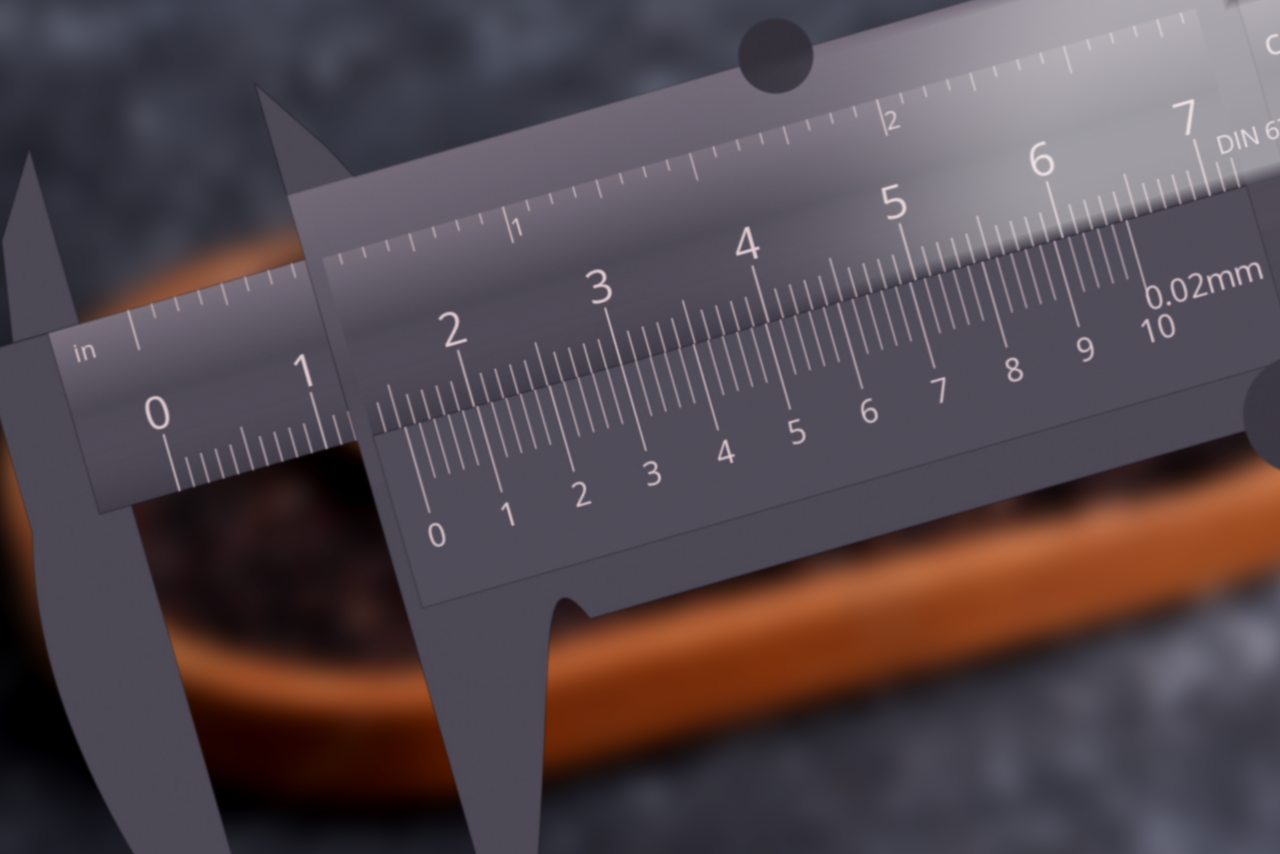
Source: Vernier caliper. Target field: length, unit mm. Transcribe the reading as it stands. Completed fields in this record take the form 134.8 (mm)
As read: 15.3 (mm)
